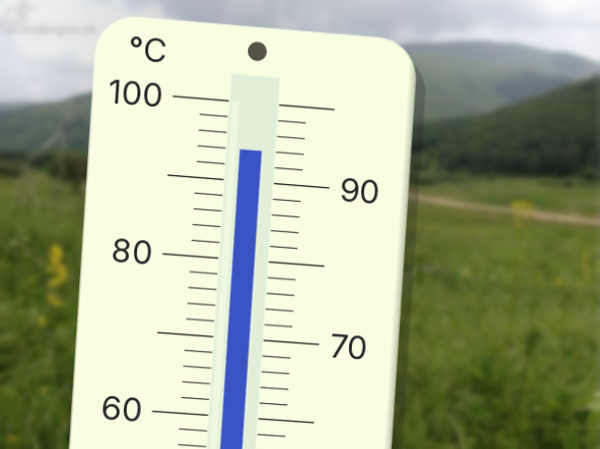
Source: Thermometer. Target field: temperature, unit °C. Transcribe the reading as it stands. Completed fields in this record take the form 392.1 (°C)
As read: 94 (°C)
